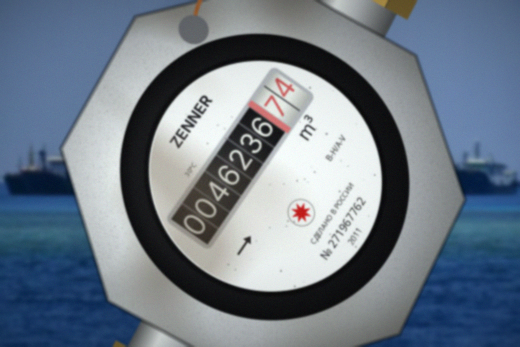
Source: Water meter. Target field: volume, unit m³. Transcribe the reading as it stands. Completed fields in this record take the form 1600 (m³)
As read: 46236.74 (m³)
